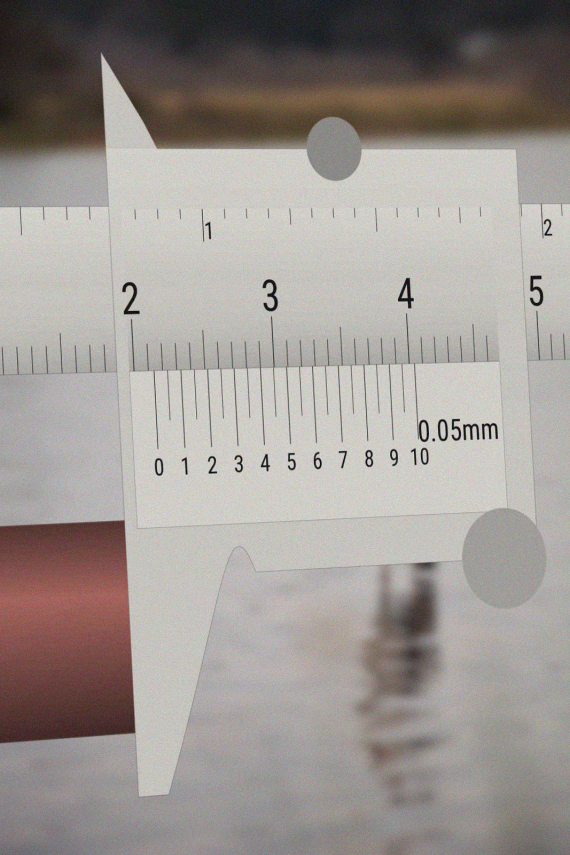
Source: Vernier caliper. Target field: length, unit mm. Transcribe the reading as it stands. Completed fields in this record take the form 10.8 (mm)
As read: 21.4 (mm)
